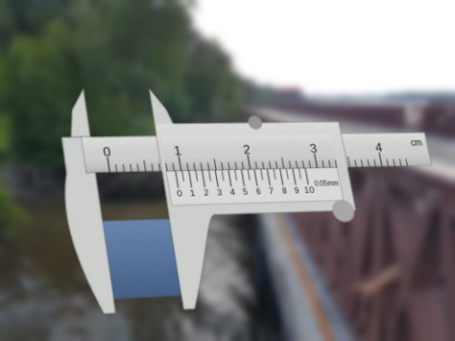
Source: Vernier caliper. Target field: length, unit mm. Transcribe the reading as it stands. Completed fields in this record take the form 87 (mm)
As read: 9.2 (mm)
